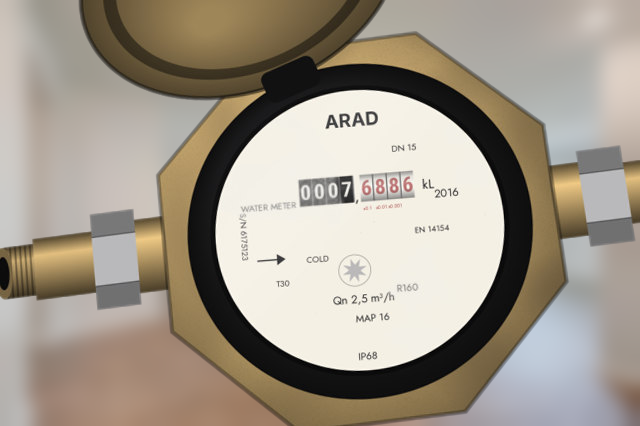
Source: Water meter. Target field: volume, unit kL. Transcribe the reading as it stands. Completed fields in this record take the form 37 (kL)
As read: 7.6886 (kL)
